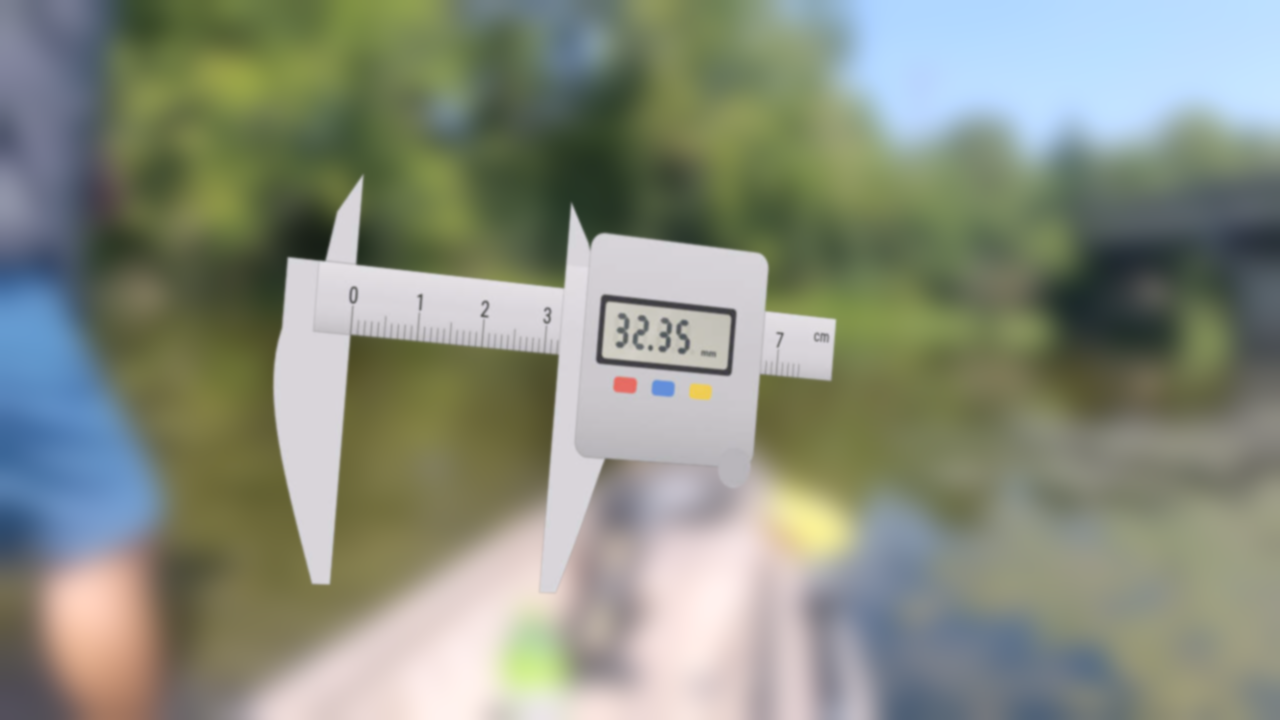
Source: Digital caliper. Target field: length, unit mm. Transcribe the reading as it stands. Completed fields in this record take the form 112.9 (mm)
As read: 32.35 (mm)
